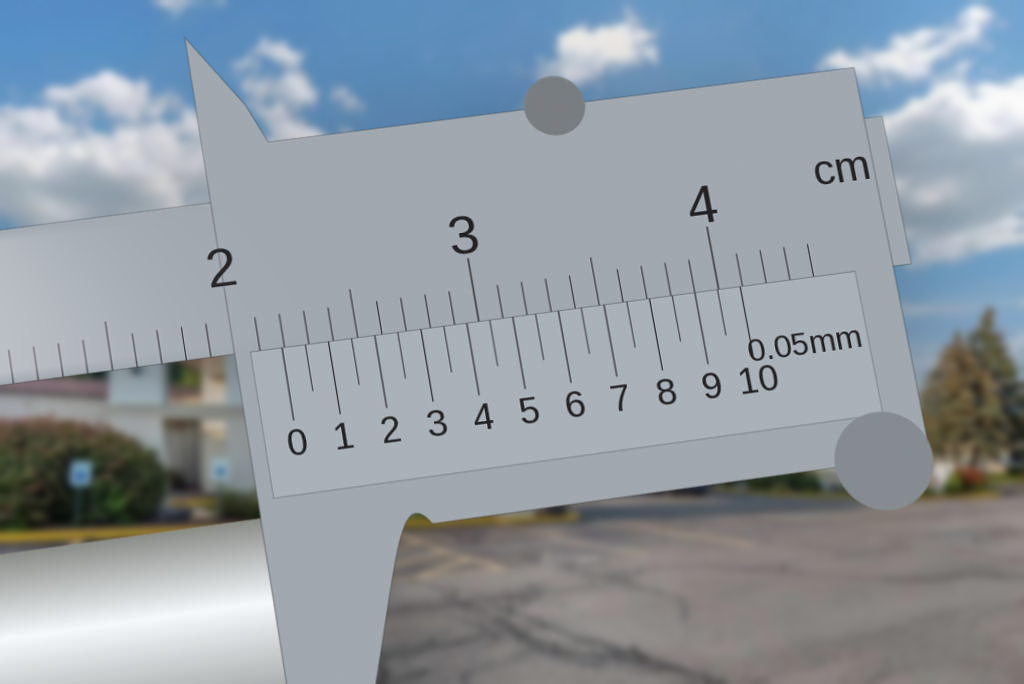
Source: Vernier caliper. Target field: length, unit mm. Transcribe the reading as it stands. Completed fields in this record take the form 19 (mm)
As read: 21.90 (mm)
